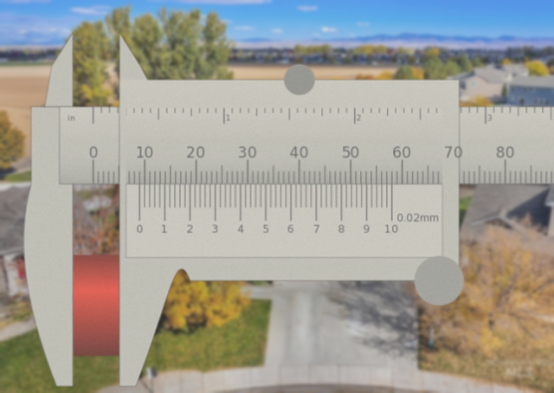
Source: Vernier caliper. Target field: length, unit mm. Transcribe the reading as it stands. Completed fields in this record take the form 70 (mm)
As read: 9.0 (mm)
